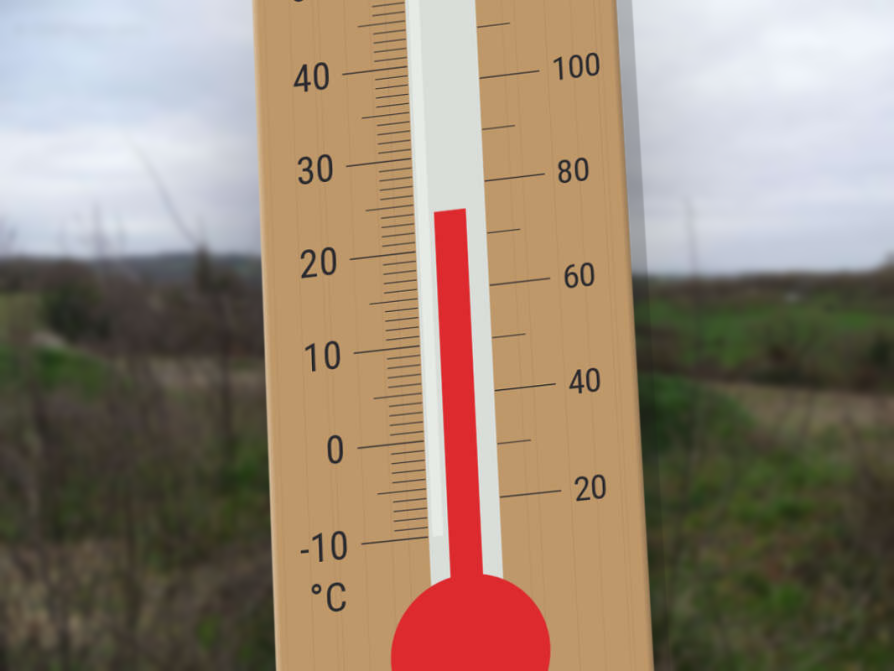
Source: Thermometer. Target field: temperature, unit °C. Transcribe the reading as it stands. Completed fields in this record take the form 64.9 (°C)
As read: 24 (°C)
